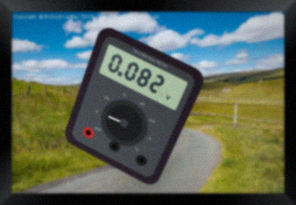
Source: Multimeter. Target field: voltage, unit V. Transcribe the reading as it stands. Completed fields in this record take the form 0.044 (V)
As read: 0.082 (V)
